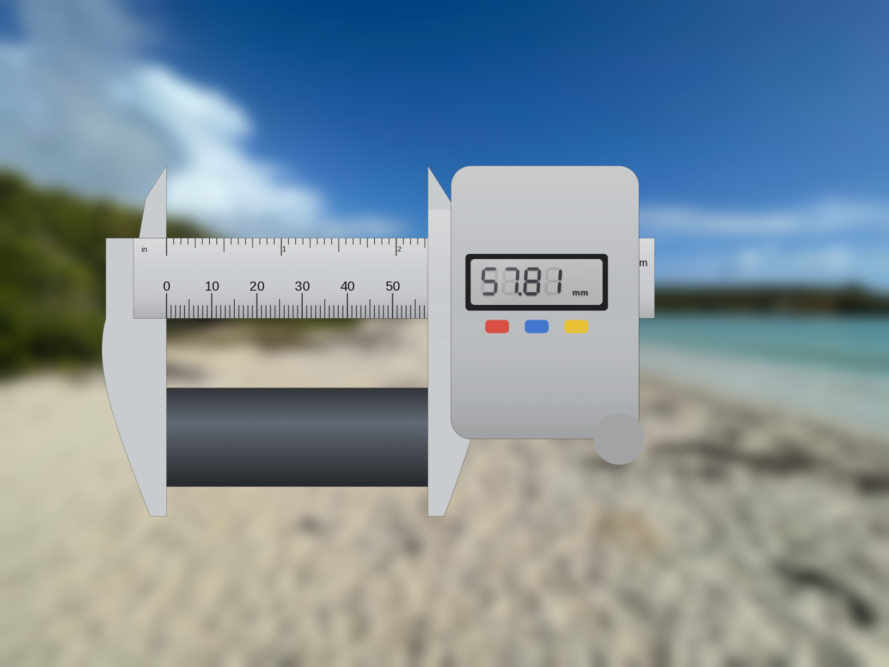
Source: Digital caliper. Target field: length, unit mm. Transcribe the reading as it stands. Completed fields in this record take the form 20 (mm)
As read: 57.81 (mm)
